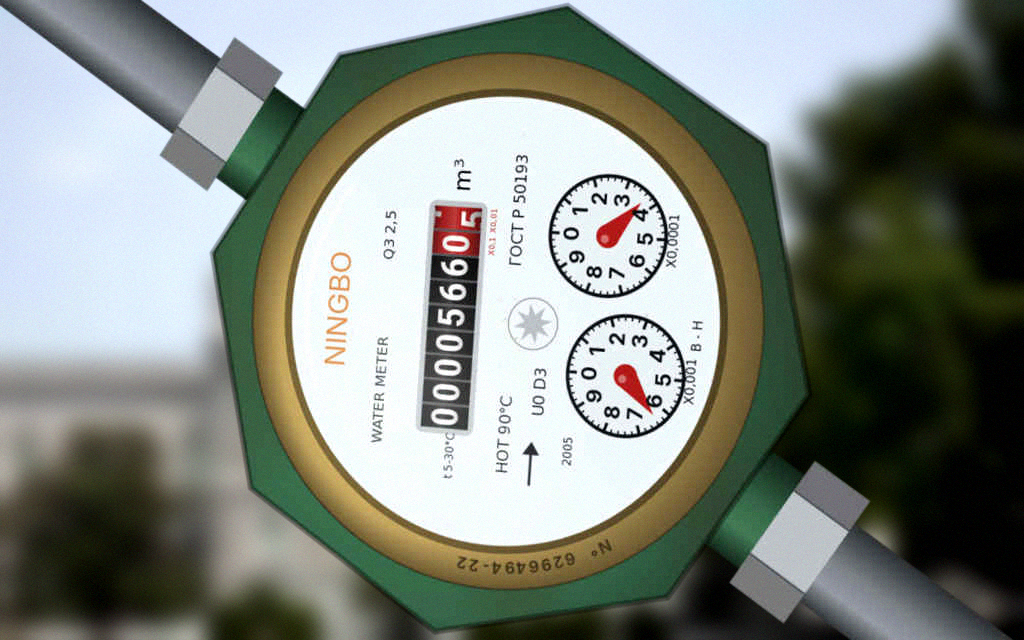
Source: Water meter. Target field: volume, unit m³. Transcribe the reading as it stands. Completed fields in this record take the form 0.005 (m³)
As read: 566.0463 (m³)
